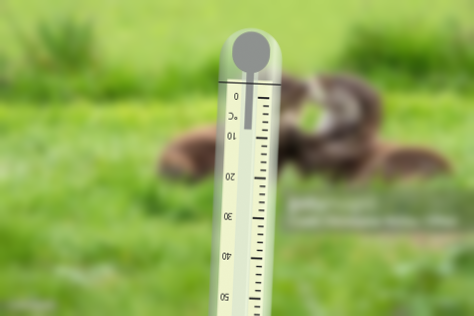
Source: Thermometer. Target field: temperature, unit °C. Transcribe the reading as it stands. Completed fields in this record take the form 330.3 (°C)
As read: 8 (°C)
